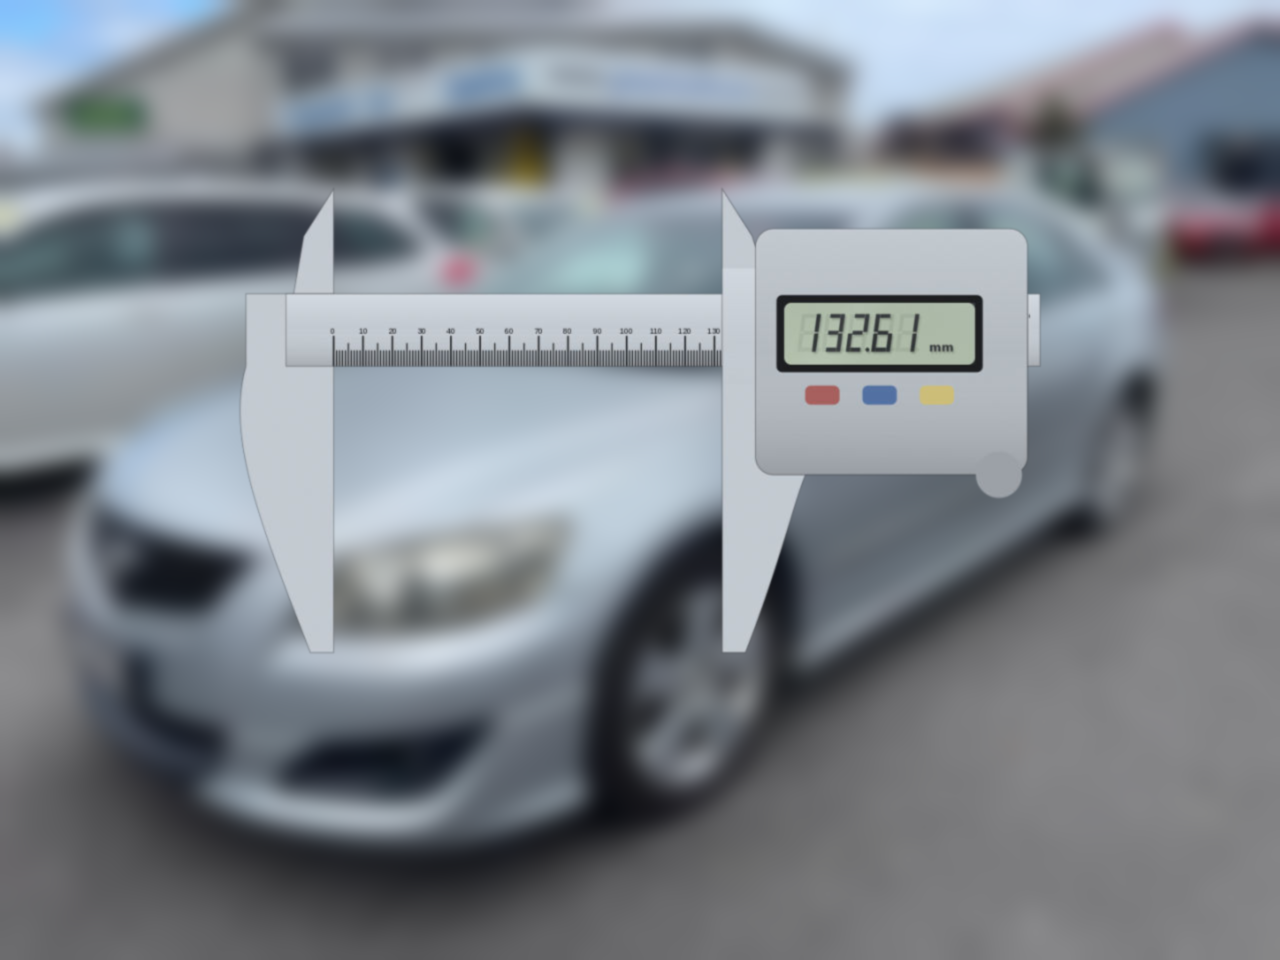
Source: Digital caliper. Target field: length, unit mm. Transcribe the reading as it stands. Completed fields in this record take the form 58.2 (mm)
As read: 132.61 (mm)
